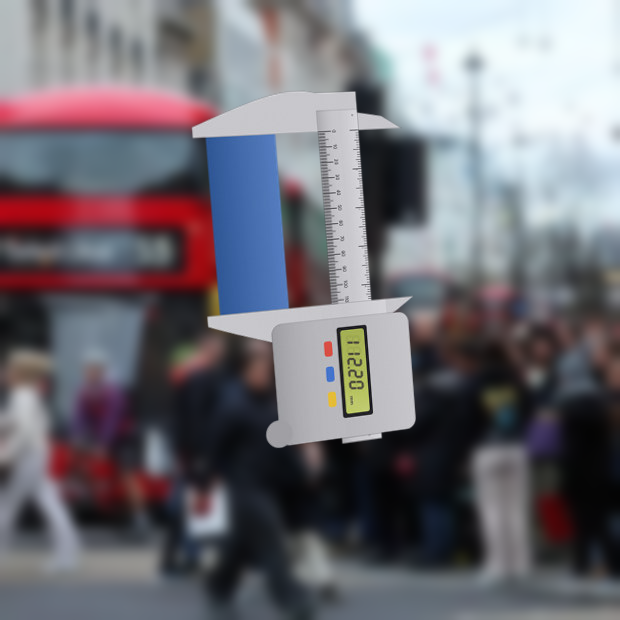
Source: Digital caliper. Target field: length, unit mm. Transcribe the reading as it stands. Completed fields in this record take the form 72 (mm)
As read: 112.20 (mm)
